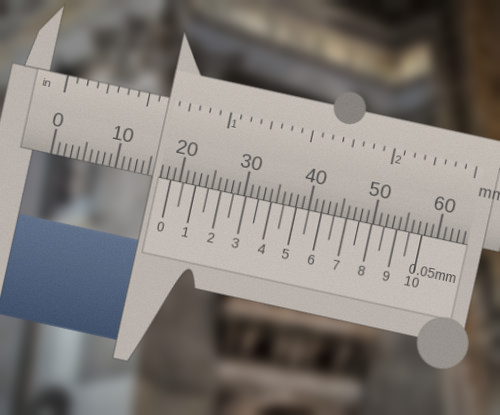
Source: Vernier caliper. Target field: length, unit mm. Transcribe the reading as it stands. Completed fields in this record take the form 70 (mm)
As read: 18.6 (mm)
